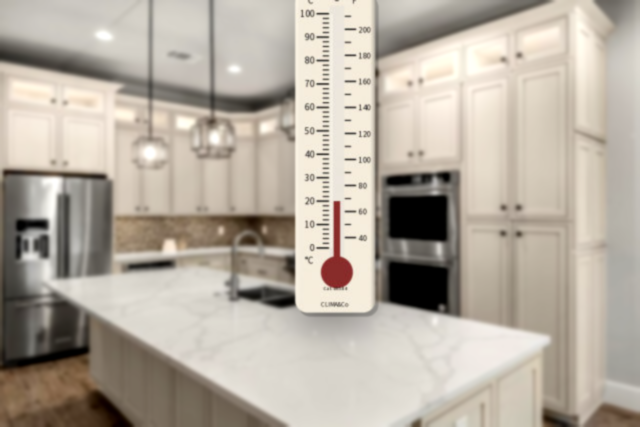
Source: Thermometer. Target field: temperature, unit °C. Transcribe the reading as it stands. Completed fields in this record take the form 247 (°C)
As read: 20 (°C)
